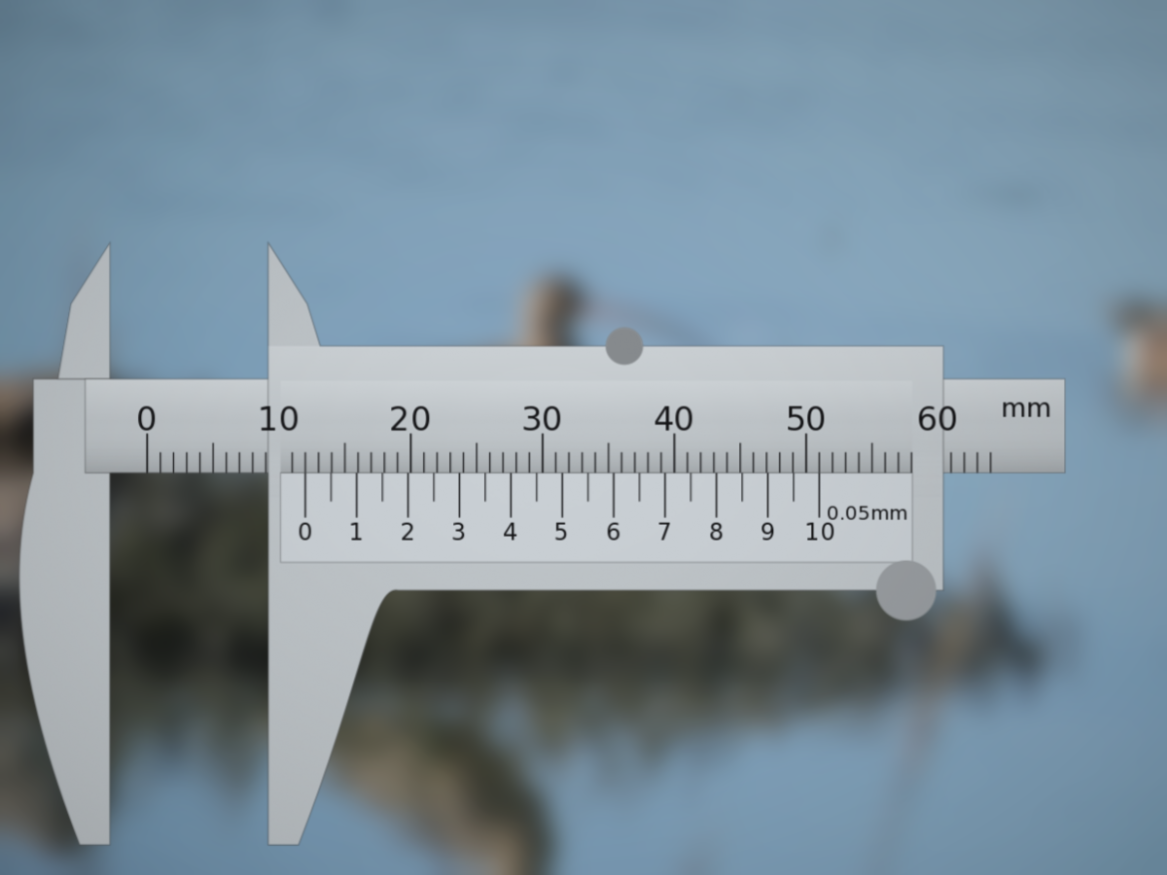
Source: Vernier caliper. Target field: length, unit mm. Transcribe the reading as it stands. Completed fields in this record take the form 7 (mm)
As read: 12.0 (mm)
